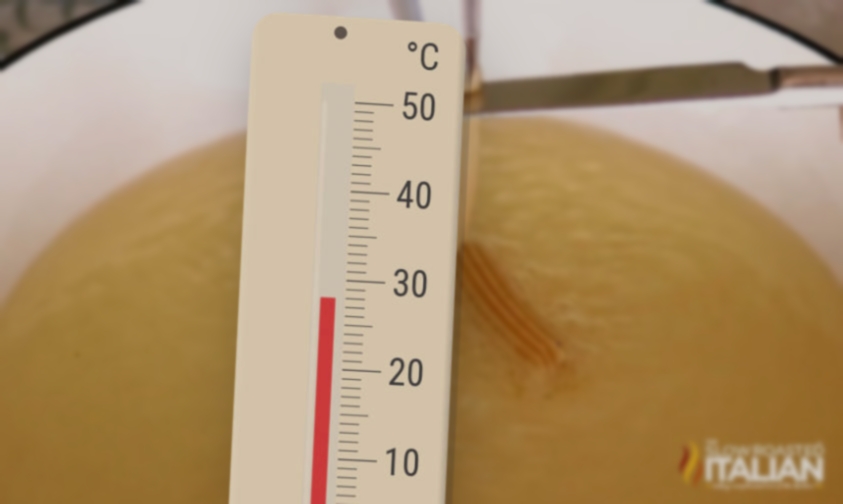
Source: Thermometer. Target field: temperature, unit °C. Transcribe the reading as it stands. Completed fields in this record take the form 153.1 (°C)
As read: 28 (°C)
